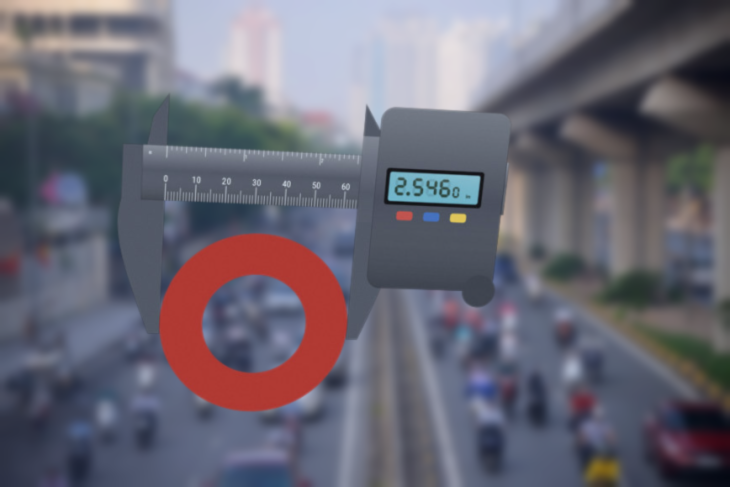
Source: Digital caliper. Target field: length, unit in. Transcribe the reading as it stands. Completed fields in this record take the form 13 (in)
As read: 2.5460 (in)
